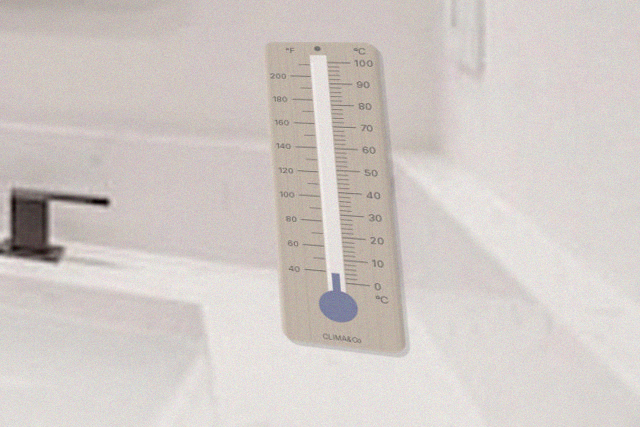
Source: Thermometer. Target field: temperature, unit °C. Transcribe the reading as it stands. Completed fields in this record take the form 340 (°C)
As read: 4 (°C)
